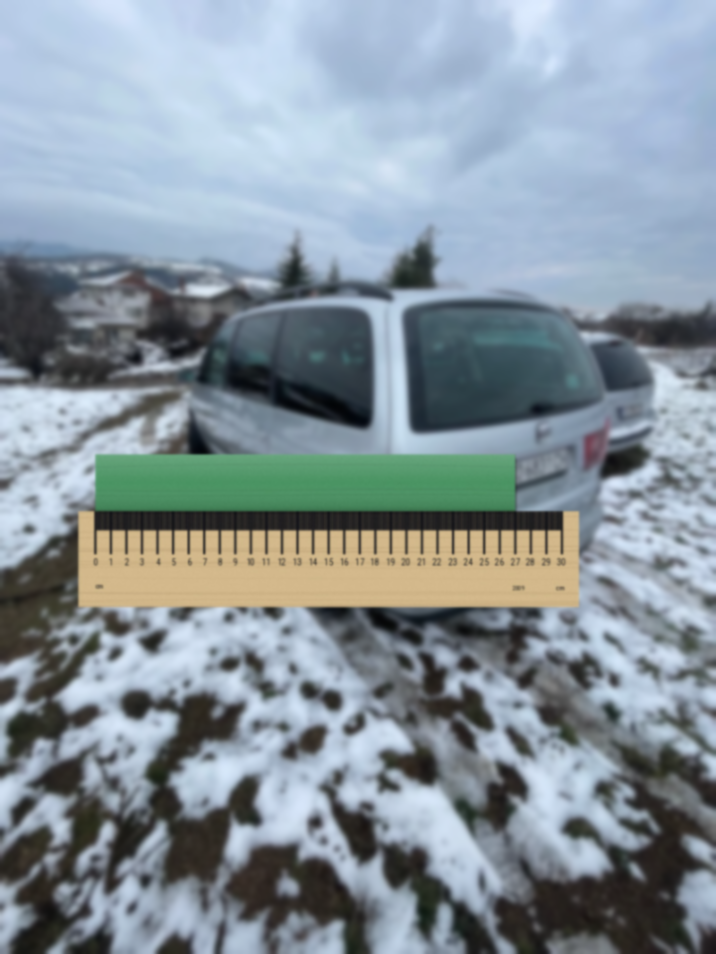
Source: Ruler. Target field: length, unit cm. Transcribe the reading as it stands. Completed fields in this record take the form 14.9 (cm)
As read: 27 (cm)
